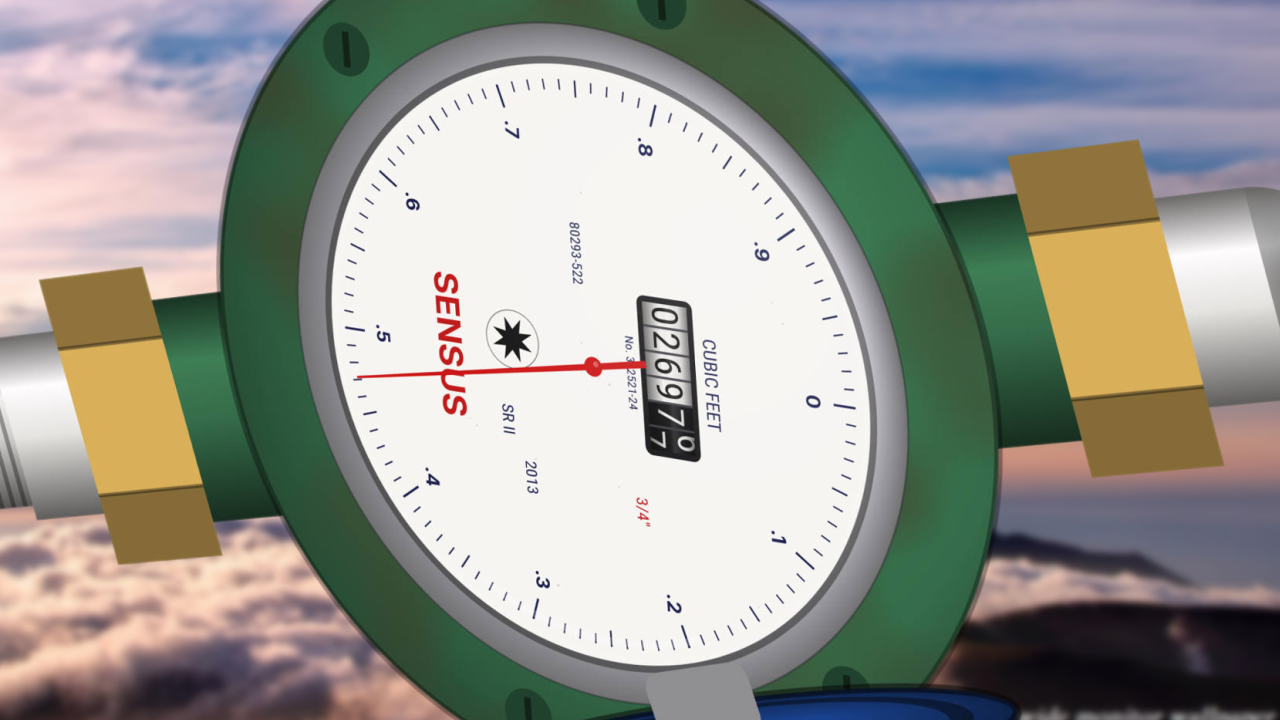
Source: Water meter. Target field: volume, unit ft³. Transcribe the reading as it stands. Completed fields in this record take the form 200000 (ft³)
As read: 26976.47 (ft³)
